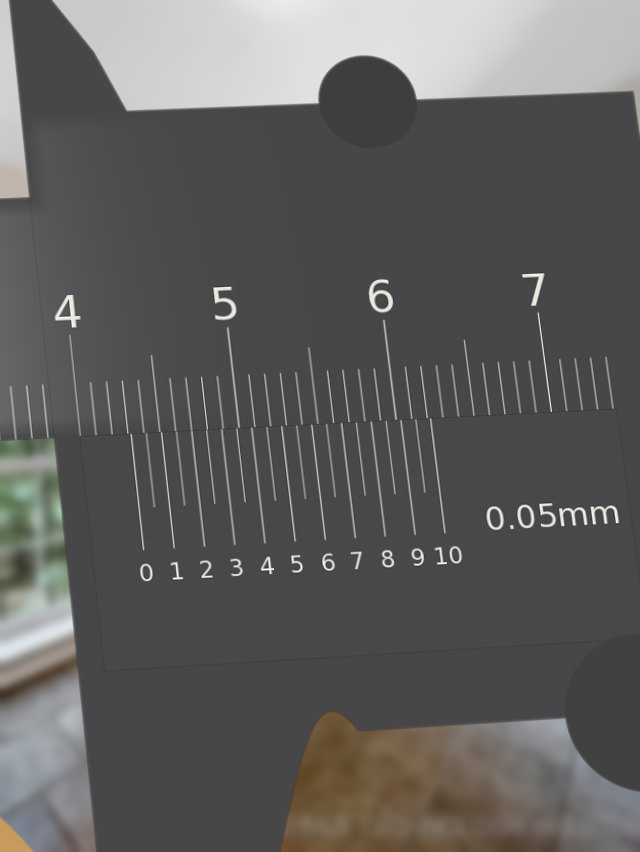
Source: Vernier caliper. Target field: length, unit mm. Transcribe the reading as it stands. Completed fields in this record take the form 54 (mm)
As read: 43.2 (mm)
